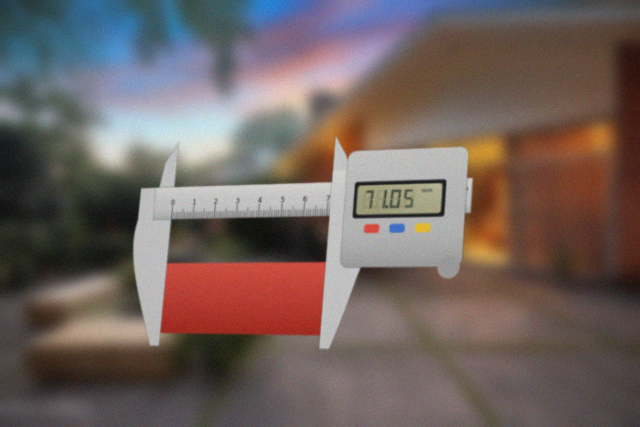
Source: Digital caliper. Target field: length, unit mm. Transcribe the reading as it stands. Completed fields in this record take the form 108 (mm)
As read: 71.05 (mm)
